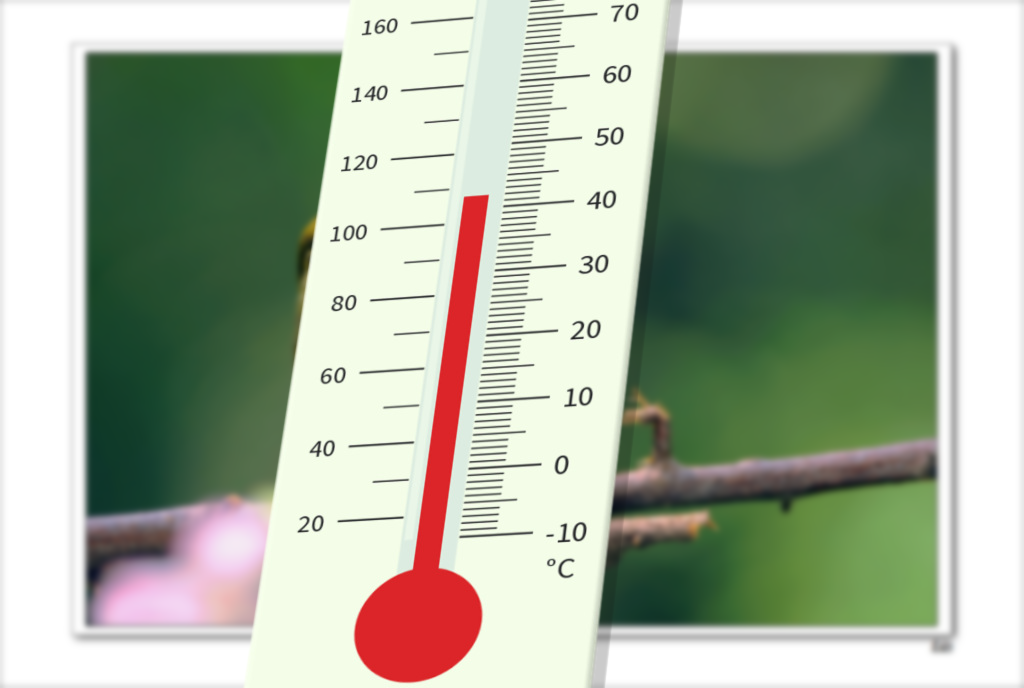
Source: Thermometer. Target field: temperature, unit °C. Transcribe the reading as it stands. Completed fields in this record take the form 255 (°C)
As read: 42 (°C)
